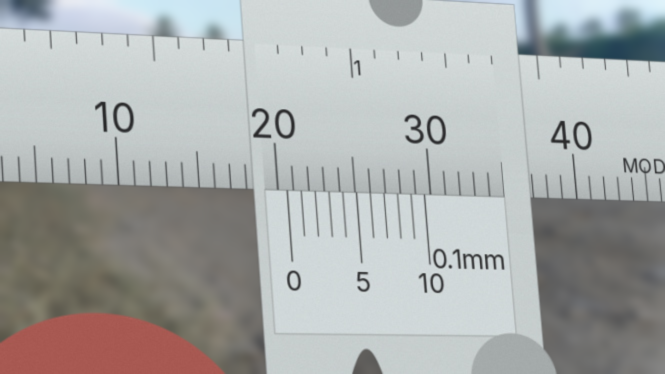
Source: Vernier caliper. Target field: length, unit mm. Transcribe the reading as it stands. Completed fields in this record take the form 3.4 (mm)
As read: 20.6 (mm)
